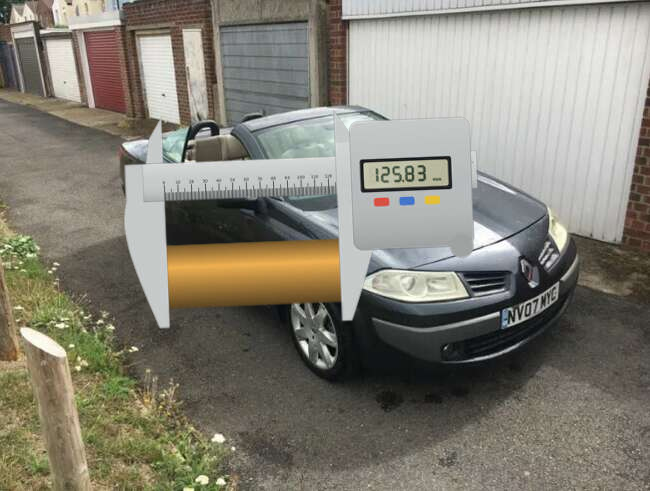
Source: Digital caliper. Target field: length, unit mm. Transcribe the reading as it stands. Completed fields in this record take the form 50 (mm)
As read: 125.83 (mm)
